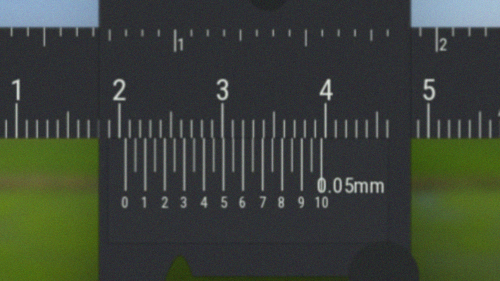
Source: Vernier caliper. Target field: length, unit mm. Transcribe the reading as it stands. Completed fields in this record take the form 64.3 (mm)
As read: 20.6 (mm)
